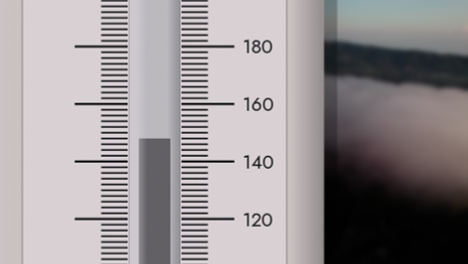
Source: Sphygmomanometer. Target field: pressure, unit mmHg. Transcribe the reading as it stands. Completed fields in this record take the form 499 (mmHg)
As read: 148 (mmHg)
